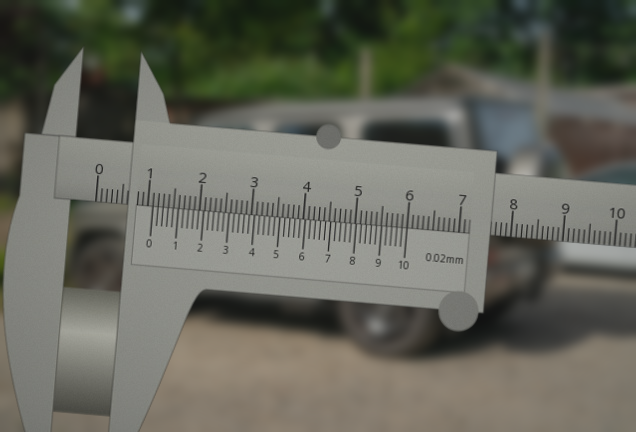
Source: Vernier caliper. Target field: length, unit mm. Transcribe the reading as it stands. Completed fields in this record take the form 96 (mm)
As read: 11.0 (mm)
